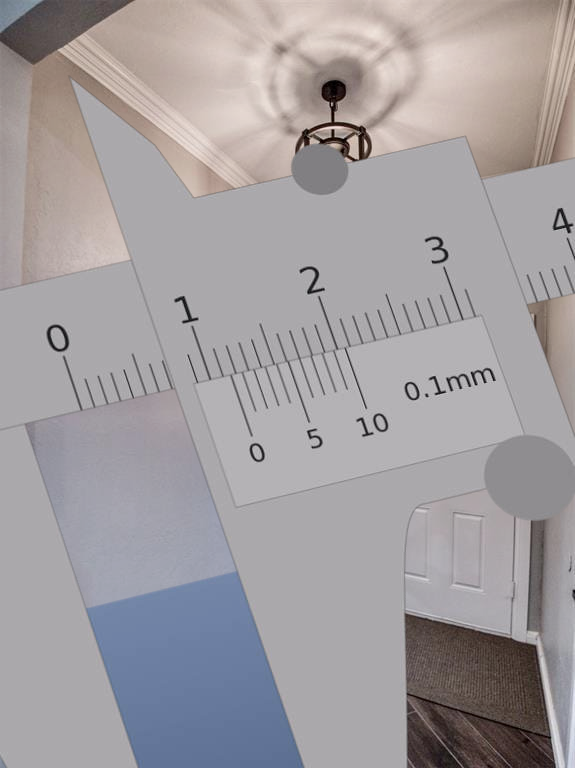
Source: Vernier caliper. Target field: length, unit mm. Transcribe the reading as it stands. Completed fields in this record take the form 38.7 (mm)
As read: 11.6 (mm)
